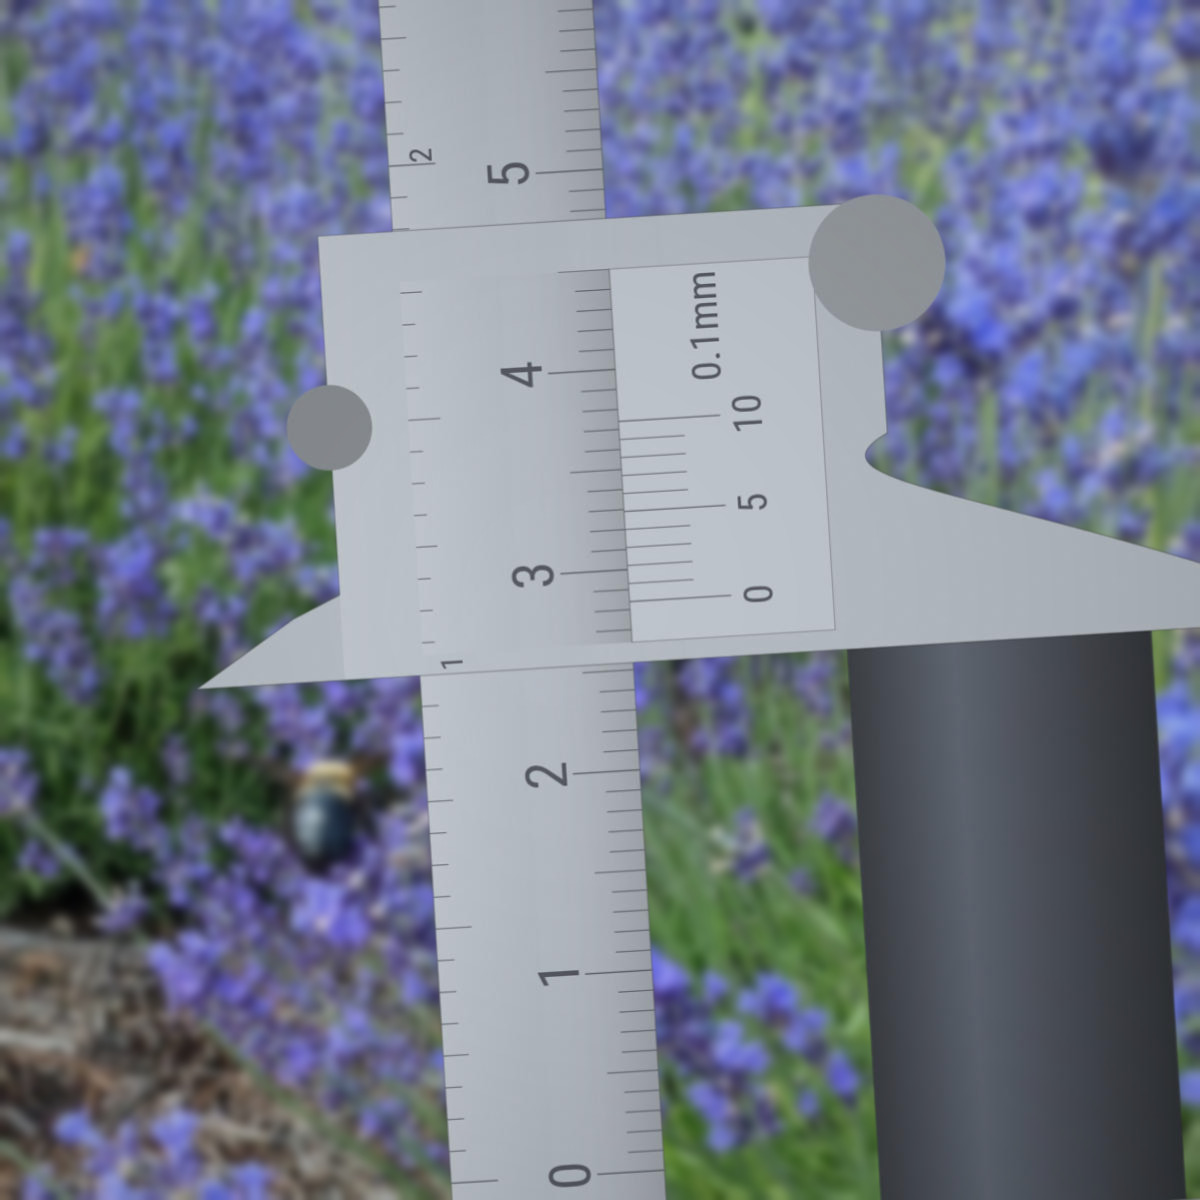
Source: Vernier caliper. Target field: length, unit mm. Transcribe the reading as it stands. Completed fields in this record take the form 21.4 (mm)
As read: 28.4 (mm)
